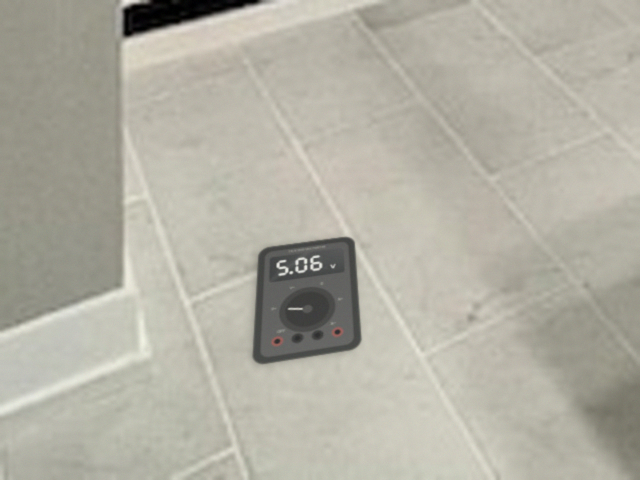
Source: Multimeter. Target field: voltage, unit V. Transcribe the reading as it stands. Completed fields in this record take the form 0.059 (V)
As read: 5.06 (V)
